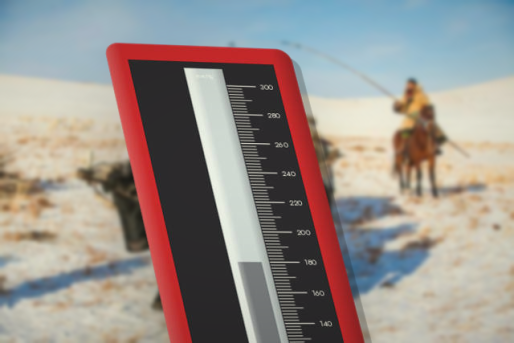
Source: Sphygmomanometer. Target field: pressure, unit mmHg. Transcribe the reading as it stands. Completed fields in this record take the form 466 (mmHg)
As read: 180 (mmHg)
